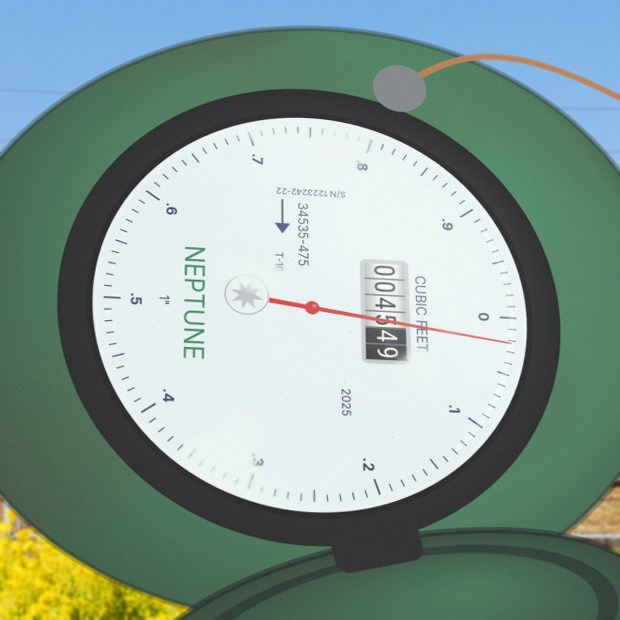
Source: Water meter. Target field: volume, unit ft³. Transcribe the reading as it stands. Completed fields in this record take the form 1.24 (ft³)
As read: 4549.02 (ft³)
